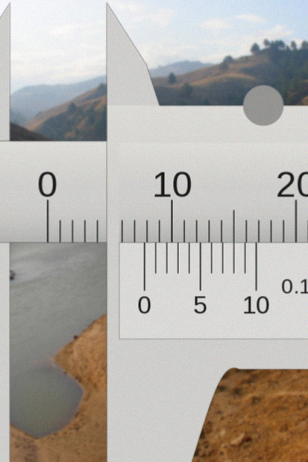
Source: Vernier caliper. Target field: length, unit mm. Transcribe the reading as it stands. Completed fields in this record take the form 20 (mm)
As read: 7.8 (mm)
